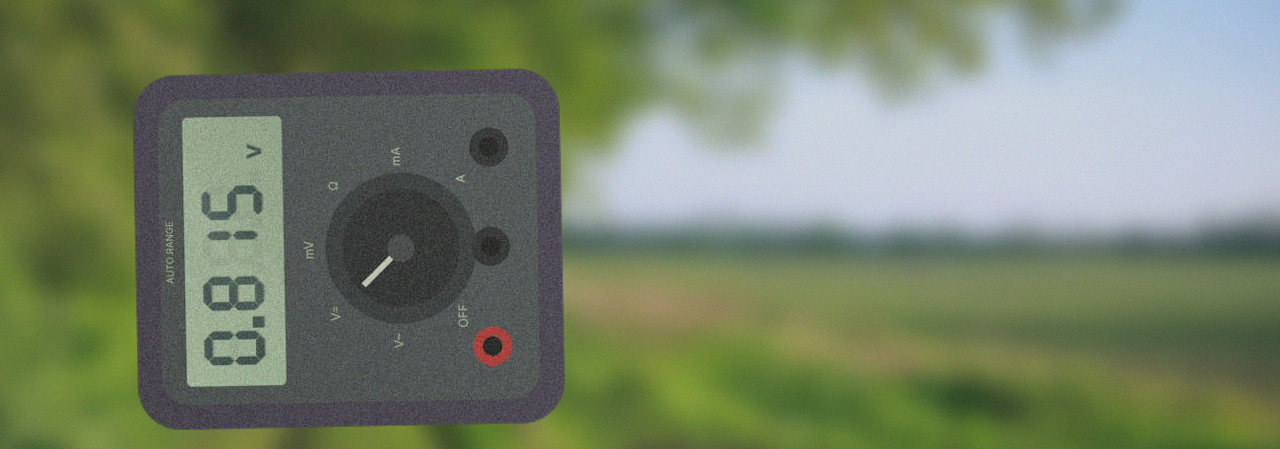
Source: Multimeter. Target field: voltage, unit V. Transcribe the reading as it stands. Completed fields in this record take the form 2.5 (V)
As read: 0.815 (V)
